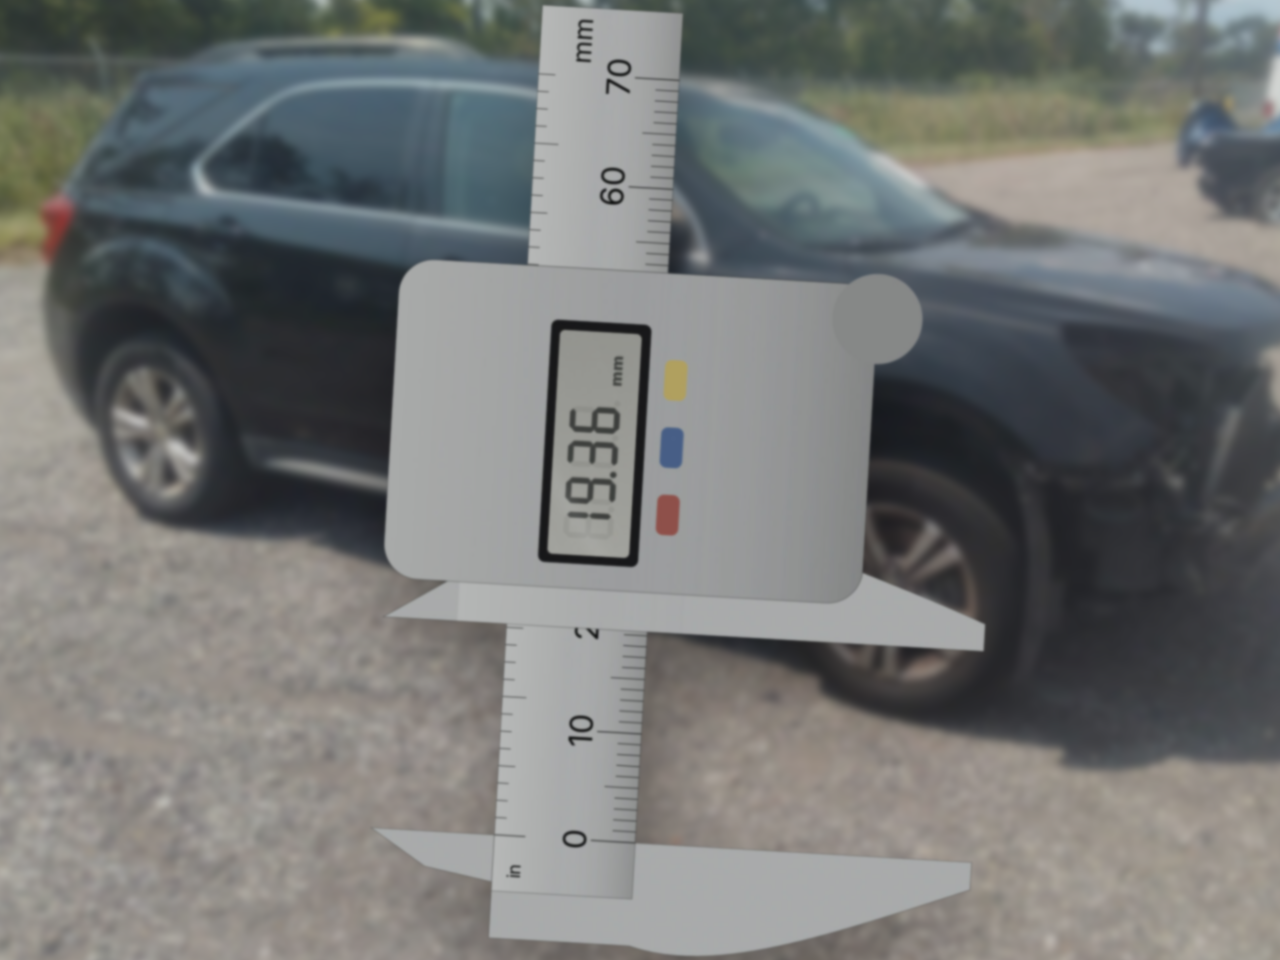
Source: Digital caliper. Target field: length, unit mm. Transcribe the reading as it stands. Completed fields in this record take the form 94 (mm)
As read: 19.36 (mm)
